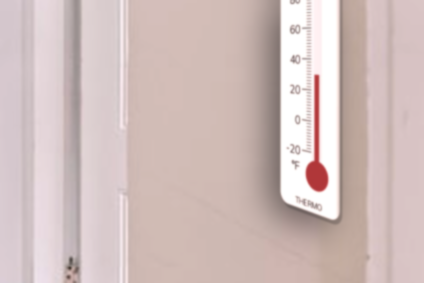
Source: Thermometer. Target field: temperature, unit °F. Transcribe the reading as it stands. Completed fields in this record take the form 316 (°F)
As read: 30 (°F)
